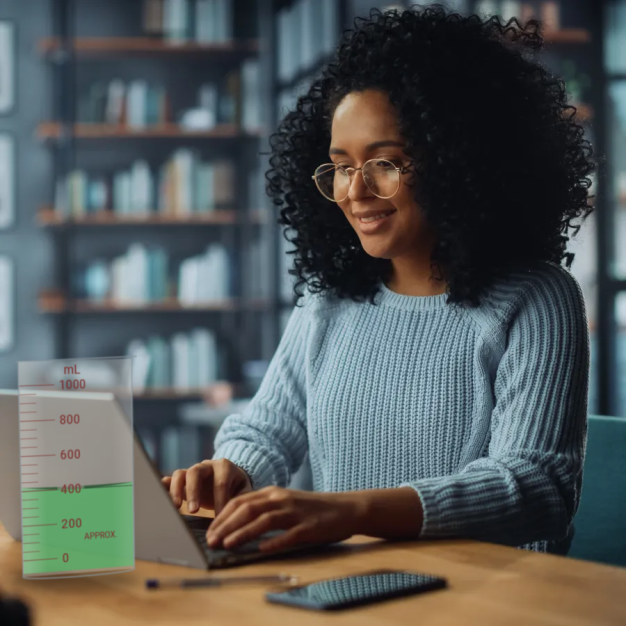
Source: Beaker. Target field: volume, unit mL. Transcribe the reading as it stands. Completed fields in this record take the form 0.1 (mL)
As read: 400 (mL)
